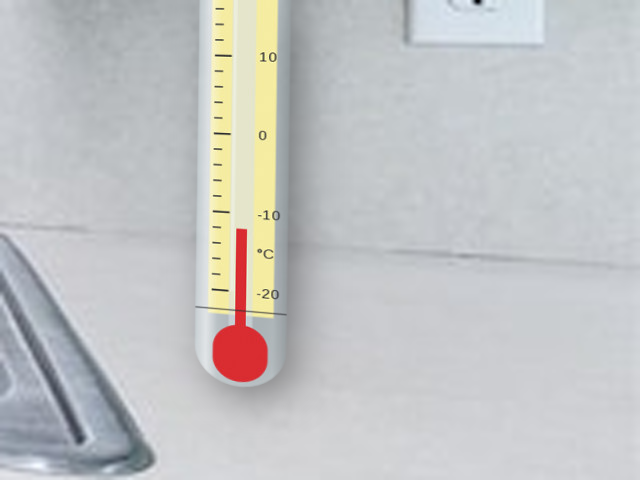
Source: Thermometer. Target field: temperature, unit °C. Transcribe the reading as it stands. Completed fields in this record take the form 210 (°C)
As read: -12 (°C)
